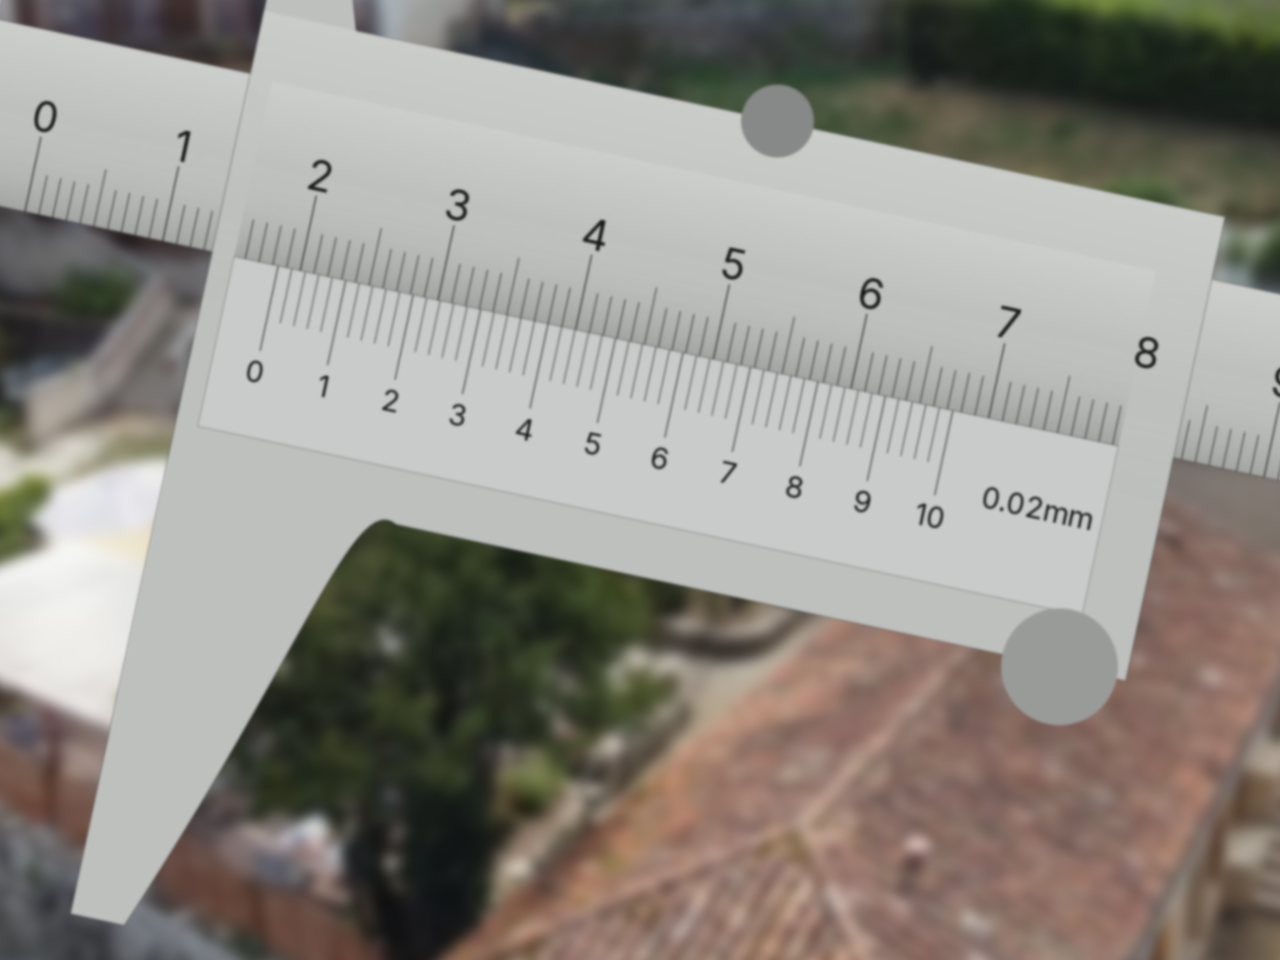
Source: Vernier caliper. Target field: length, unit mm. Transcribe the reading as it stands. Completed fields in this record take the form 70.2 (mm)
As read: 18.4 (mm)
